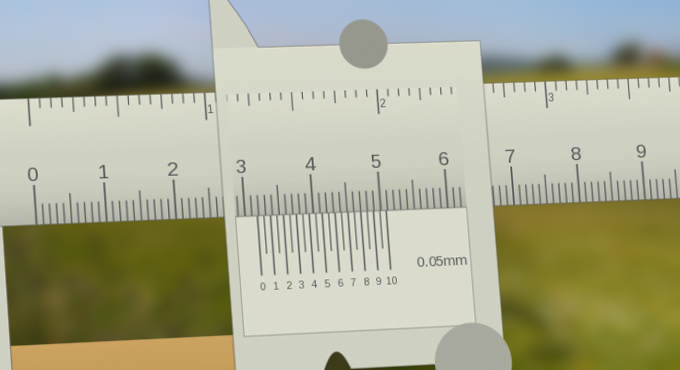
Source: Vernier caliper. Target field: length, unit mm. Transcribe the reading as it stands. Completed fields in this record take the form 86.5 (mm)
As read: 31.8 (mm)
